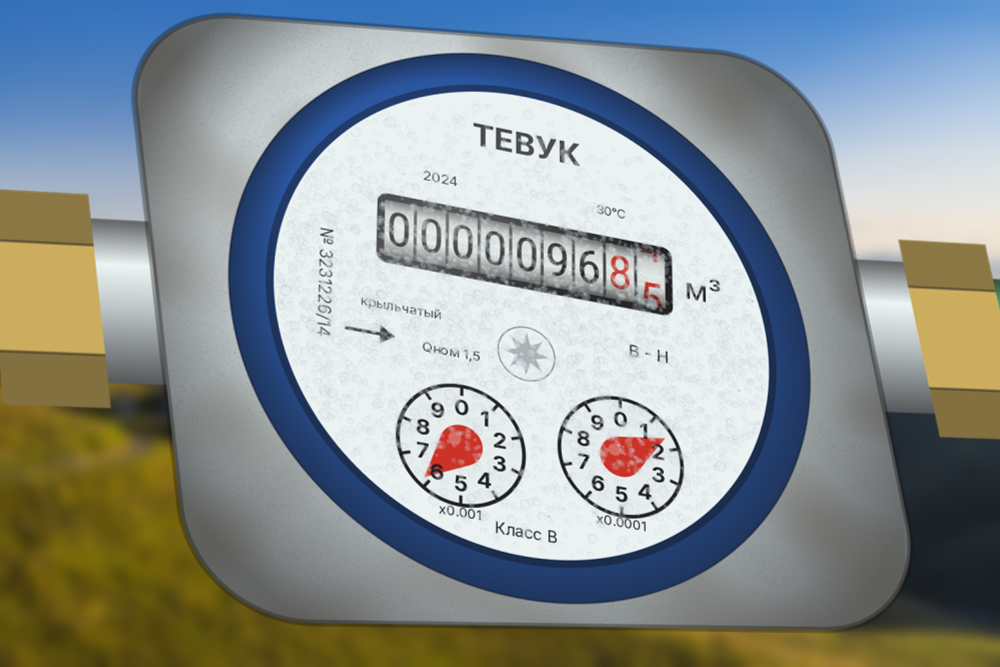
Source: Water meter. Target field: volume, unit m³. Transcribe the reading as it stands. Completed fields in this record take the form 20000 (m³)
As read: 96.8461 (m³)
